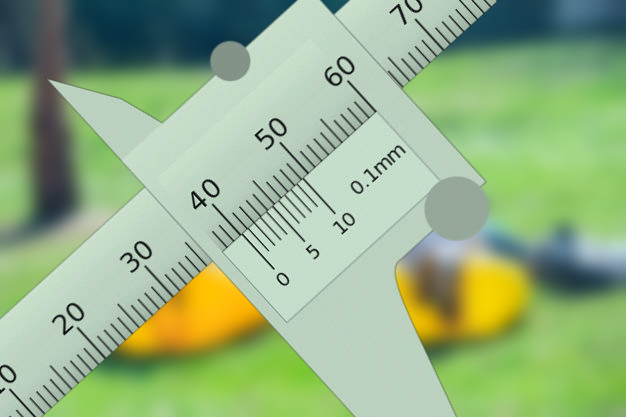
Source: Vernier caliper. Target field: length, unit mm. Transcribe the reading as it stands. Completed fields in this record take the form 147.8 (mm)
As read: 40.2 (mm)
